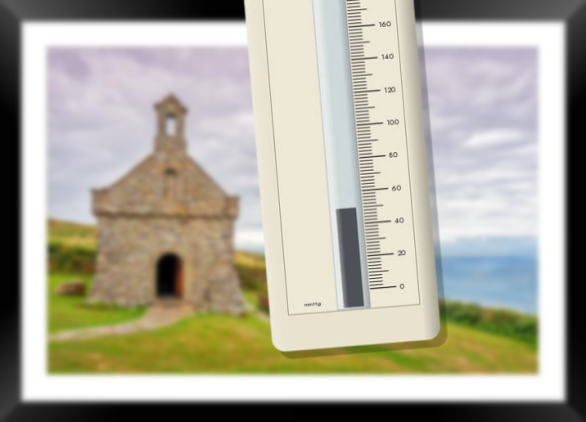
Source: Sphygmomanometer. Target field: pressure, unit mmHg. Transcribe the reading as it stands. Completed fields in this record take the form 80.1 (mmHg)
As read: 50 (mmHg)
